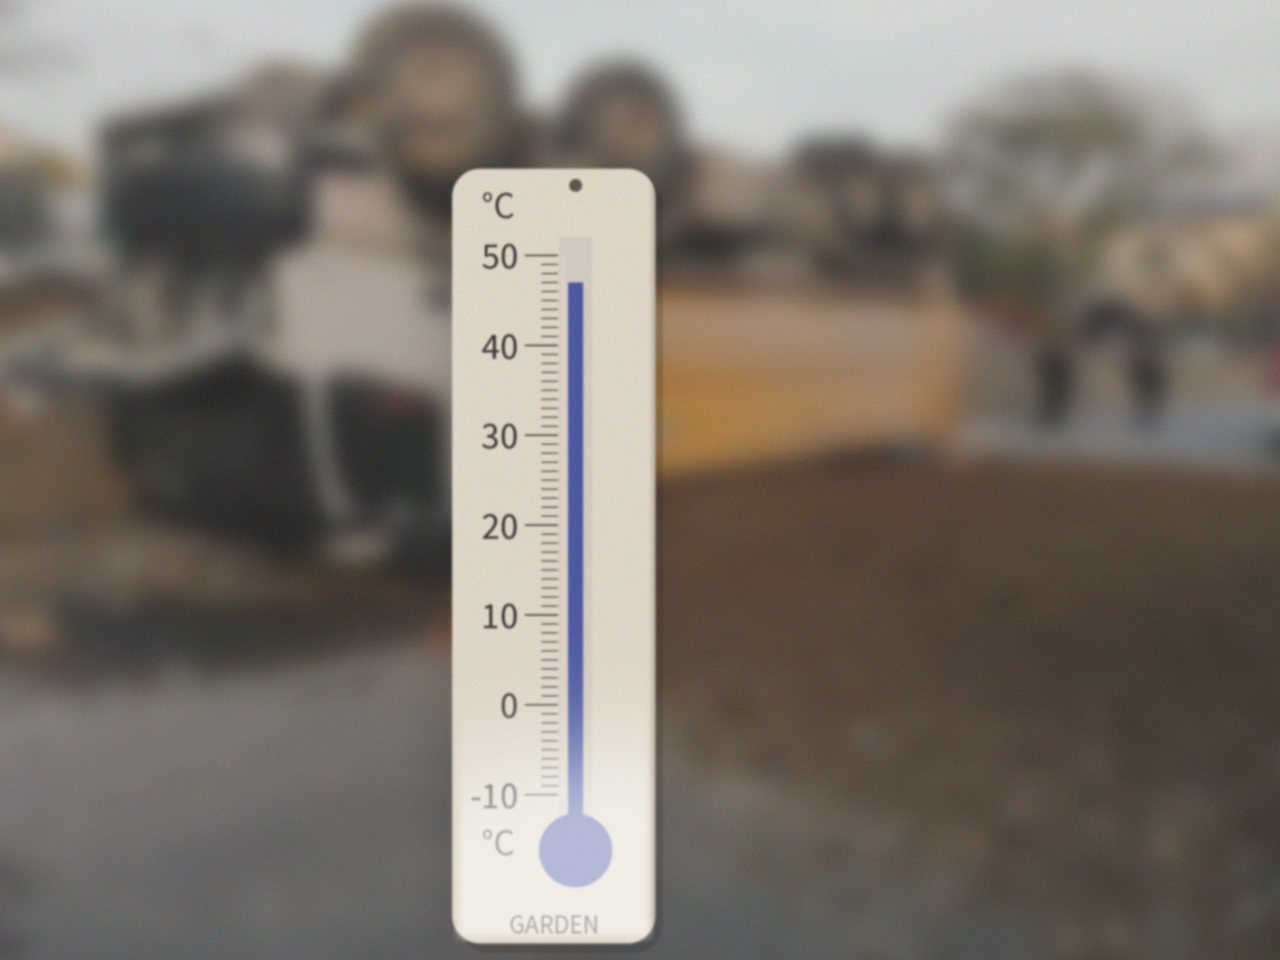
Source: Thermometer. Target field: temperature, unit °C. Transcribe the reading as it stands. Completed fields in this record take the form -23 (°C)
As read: 47 (°C)
